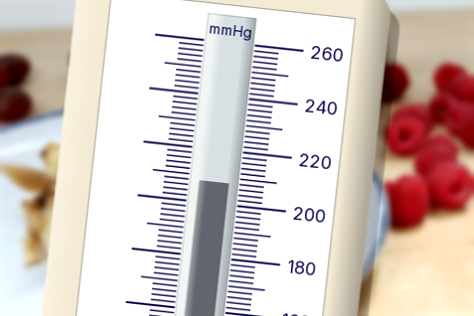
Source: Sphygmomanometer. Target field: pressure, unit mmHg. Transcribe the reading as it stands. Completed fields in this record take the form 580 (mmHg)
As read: 208 (mmHg)
